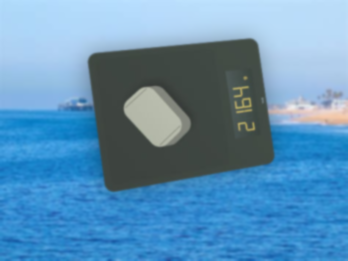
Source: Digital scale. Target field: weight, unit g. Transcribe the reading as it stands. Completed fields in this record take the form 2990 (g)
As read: 2164 (g)
